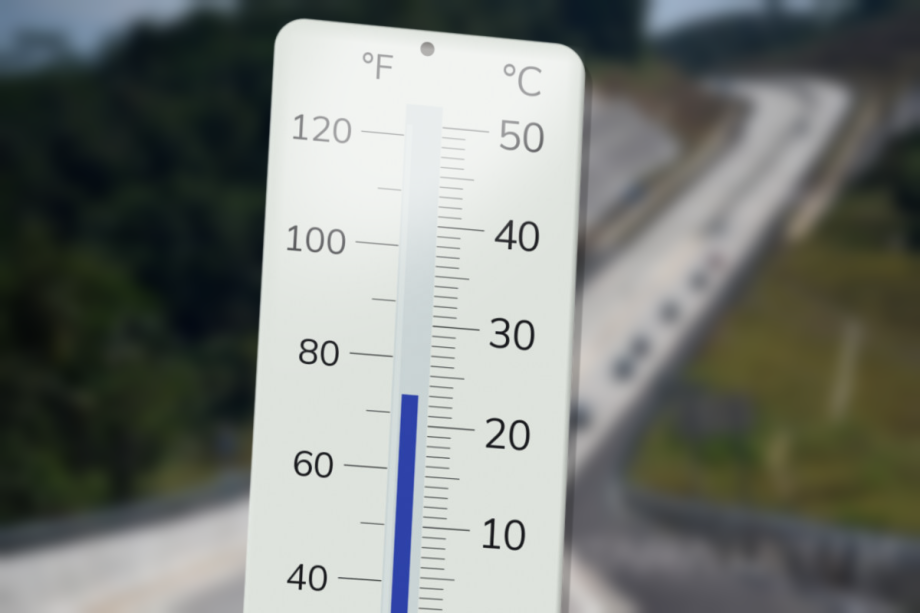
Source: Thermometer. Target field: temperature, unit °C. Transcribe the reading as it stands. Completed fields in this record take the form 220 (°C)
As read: 23 (°C)
